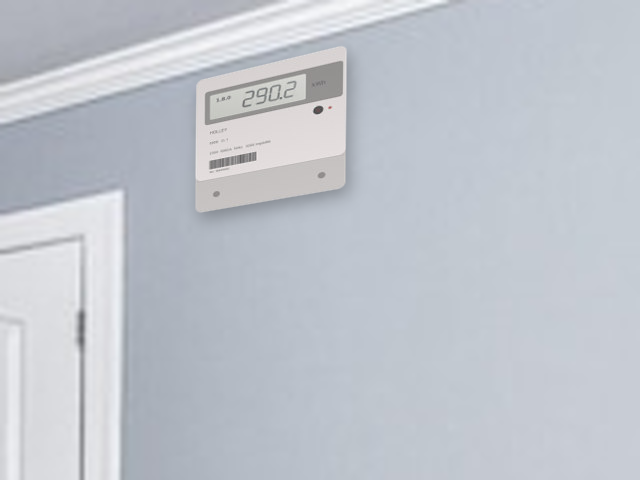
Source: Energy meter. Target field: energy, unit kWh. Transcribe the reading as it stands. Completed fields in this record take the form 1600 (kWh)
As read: 290.2 (kWh)
